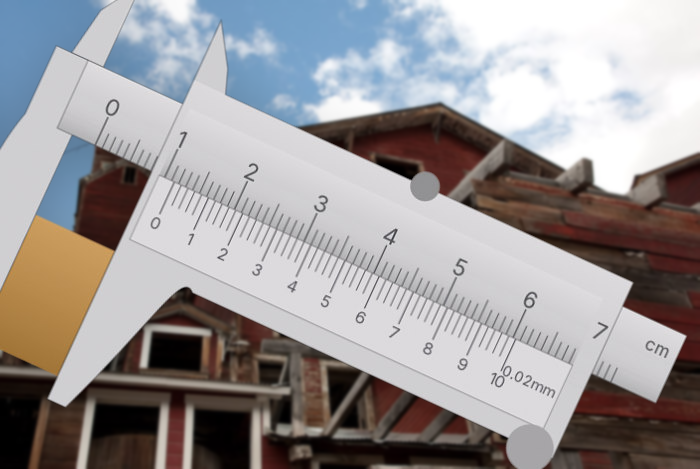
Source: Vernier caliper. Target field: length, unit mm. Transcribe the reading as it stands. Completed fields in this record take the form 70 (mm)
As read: 11.4 (mm)
